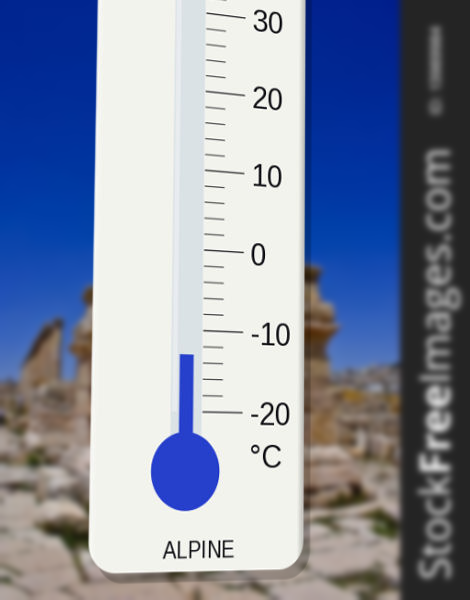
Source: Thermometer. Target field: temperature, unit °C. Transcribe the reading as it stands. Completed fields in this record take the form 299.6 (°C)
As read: -13 (°C)
